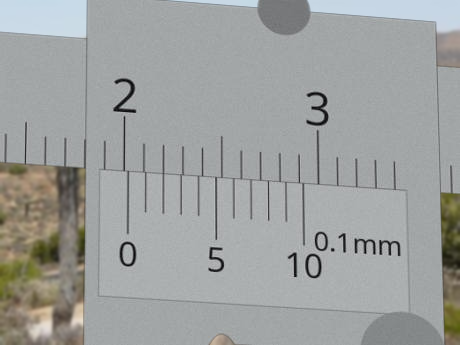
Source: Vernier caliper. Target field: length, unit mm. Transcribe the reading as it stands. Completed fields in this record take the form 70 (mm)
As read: 20.2 (mm)
